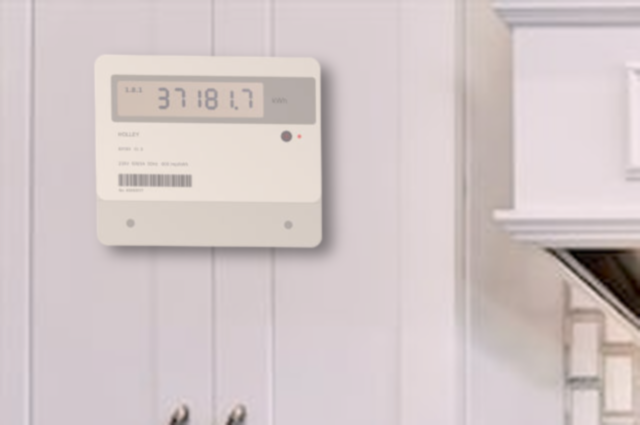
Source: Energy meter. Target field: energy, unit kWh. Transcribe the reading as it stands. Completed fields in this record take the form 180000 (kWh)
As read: 37181.7 (kWh)
